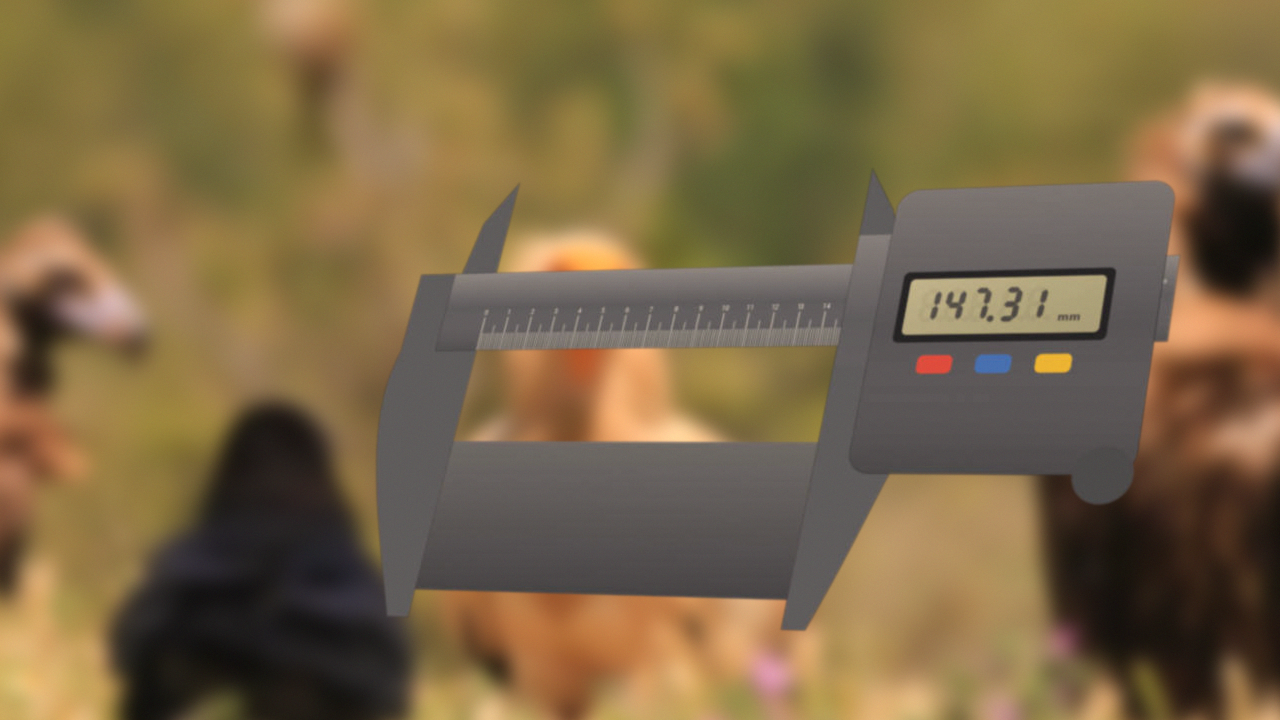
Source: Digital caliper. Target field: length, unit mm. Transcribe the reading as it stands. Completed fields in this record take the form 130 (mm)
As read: 147.31 (mm)
